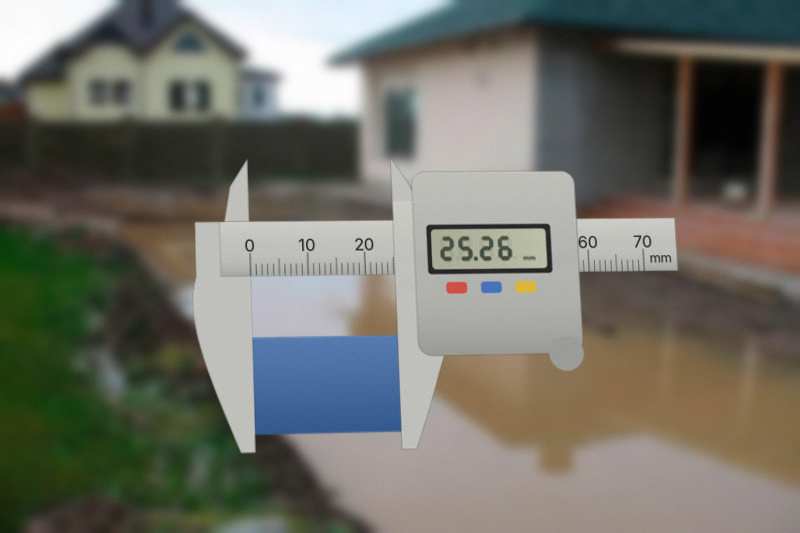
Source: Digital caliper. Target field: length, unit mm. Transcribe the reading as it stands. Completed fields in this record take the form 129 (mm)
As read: 25.26 (mm)
